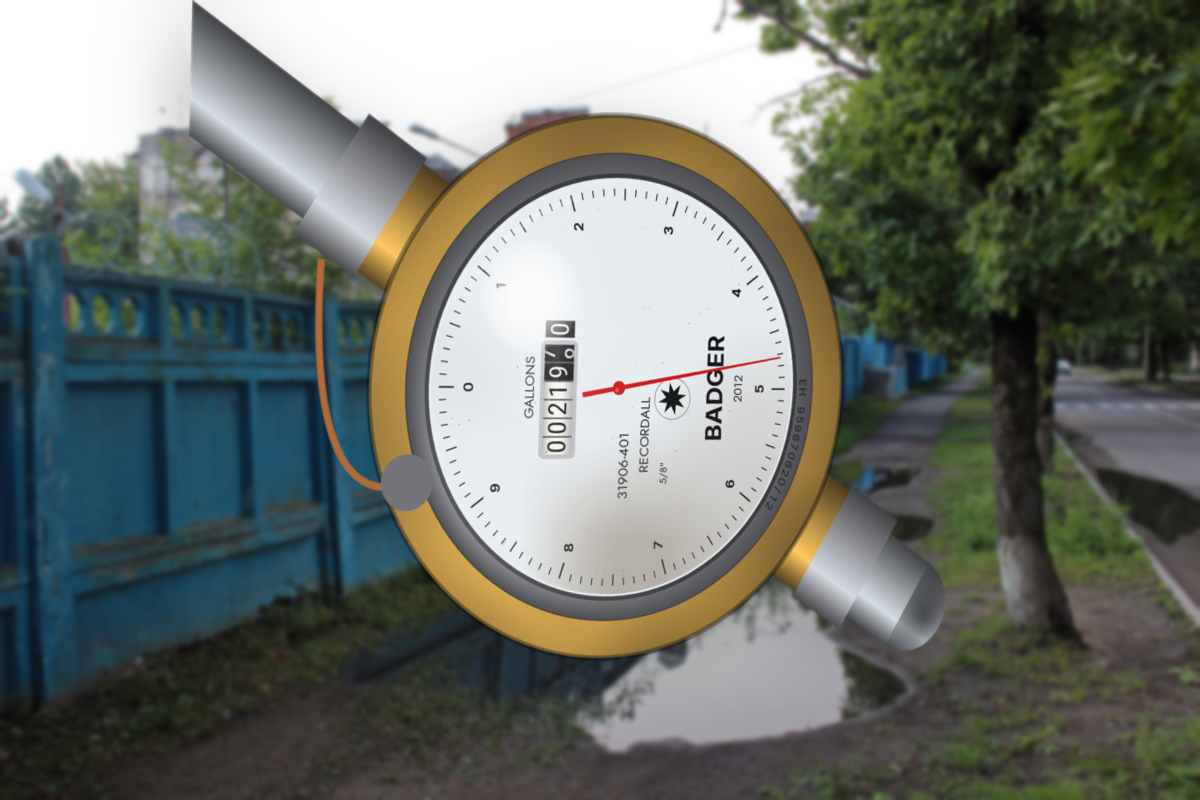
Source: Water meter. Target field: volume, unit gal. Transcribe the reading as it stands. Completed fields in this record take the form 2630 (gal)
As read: 21974.7 (gal)
